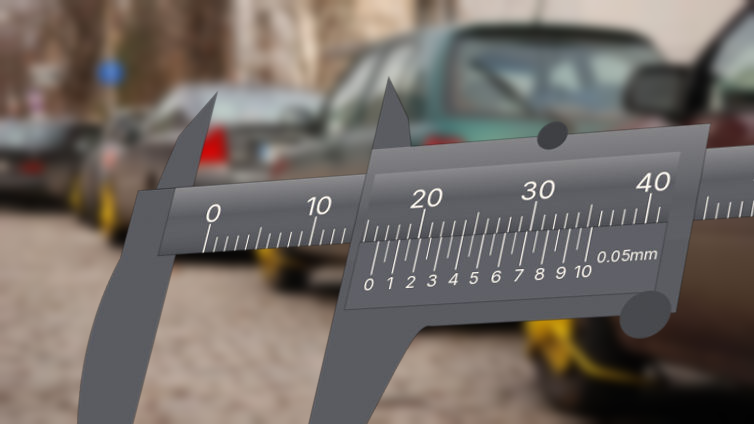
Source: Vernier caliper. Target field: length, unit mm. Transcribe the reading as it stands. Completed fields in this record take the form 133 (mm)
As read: 16.4 (mm)
